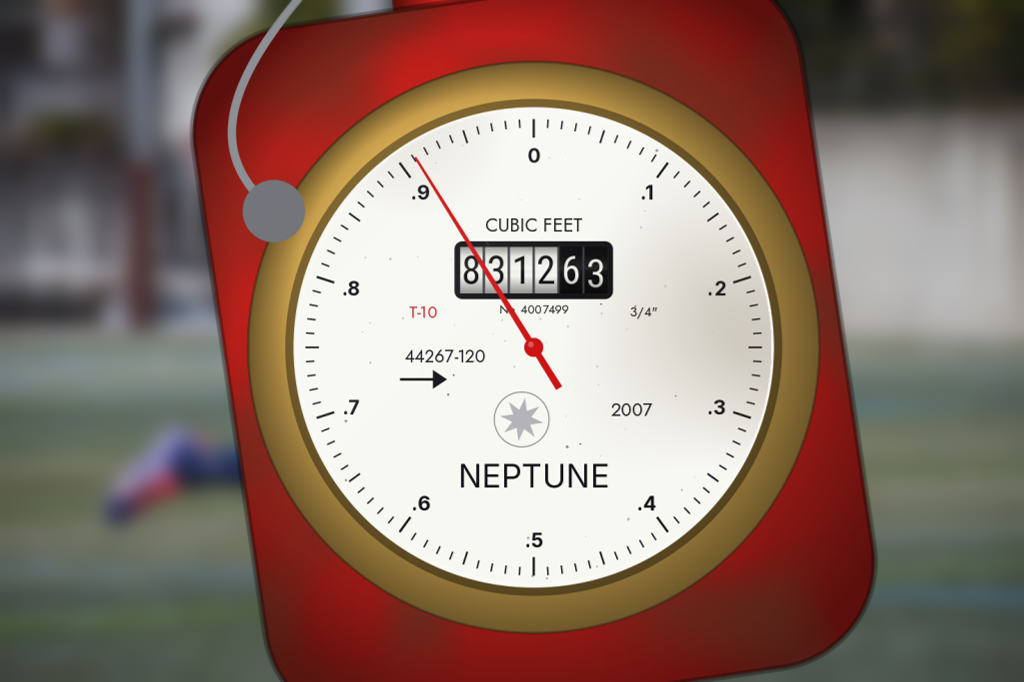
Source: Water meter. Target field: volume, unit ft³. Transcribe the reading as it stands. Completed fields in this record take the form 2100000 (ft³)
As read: 831262.91 (ft³)
